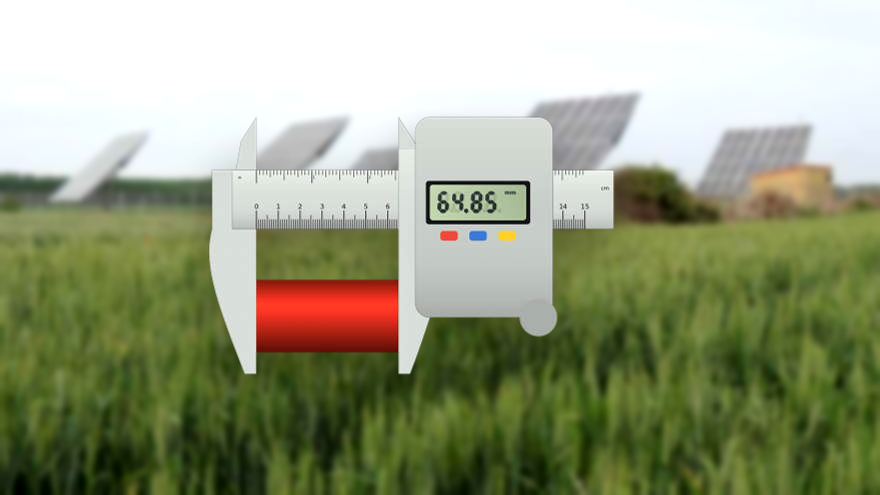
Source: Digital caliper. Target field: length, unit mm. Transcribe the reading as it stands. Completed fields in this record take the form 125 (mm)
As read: 64.85 (mm)
